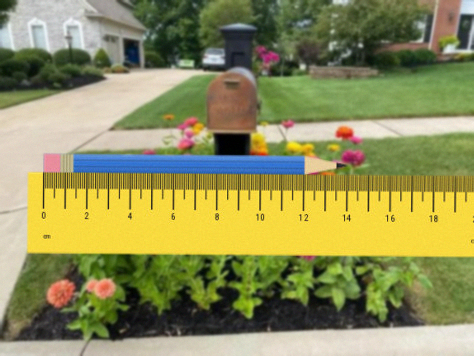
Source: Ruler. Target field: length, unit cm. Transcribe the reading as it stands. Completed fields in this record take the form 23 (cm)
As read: 14 (cm)
